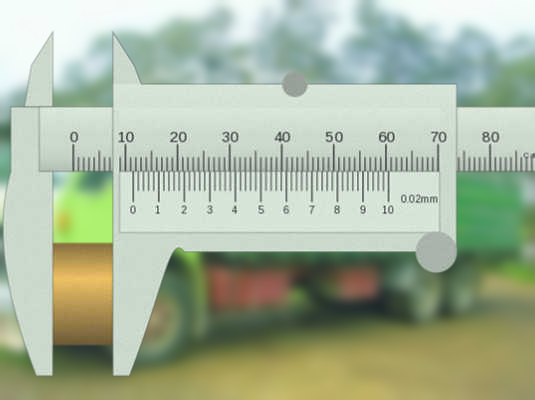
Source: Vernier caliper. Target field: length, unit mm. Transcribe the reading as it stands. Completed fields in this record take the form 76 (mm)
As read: 11.5 (mm)
